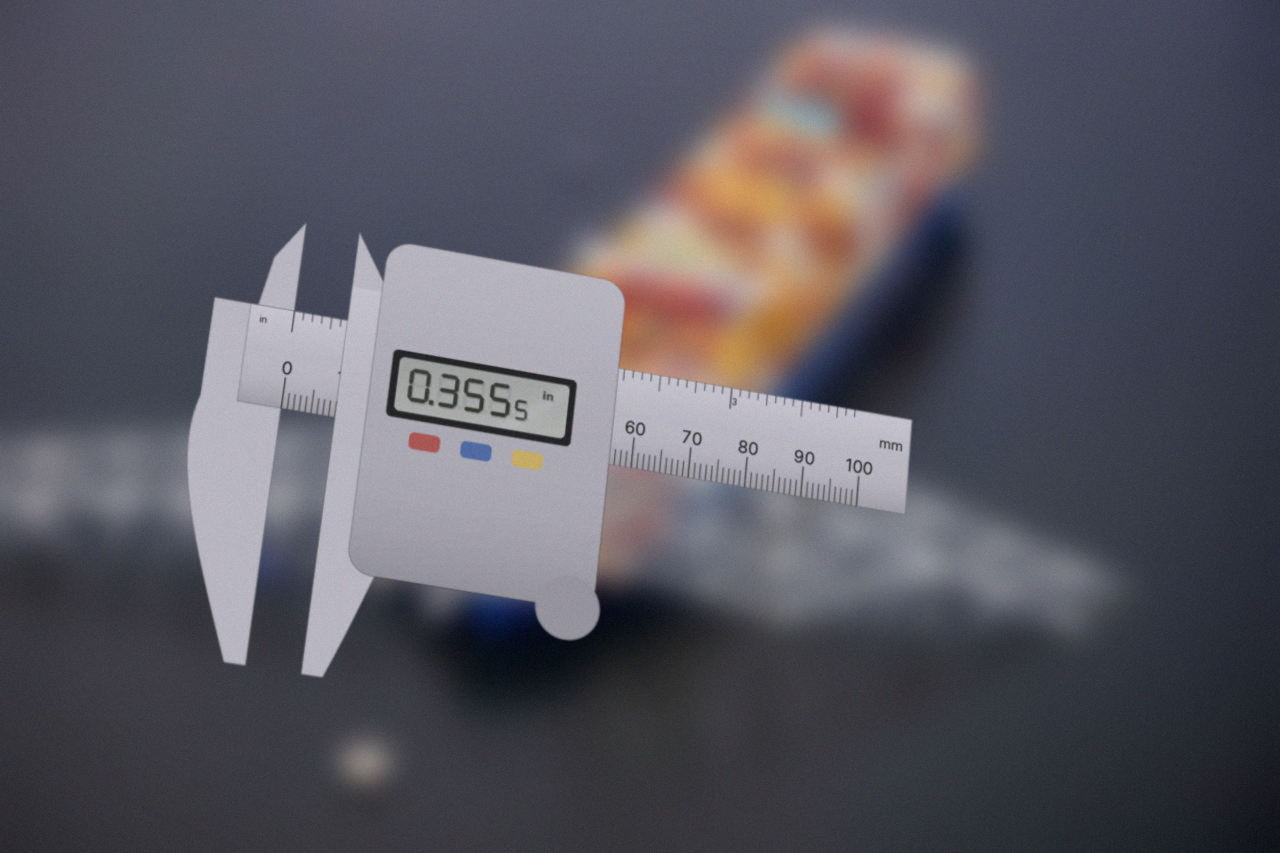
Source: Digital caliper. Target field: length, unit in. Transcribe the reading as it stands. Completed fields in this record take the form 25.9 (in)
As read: 0.3555 (in)
